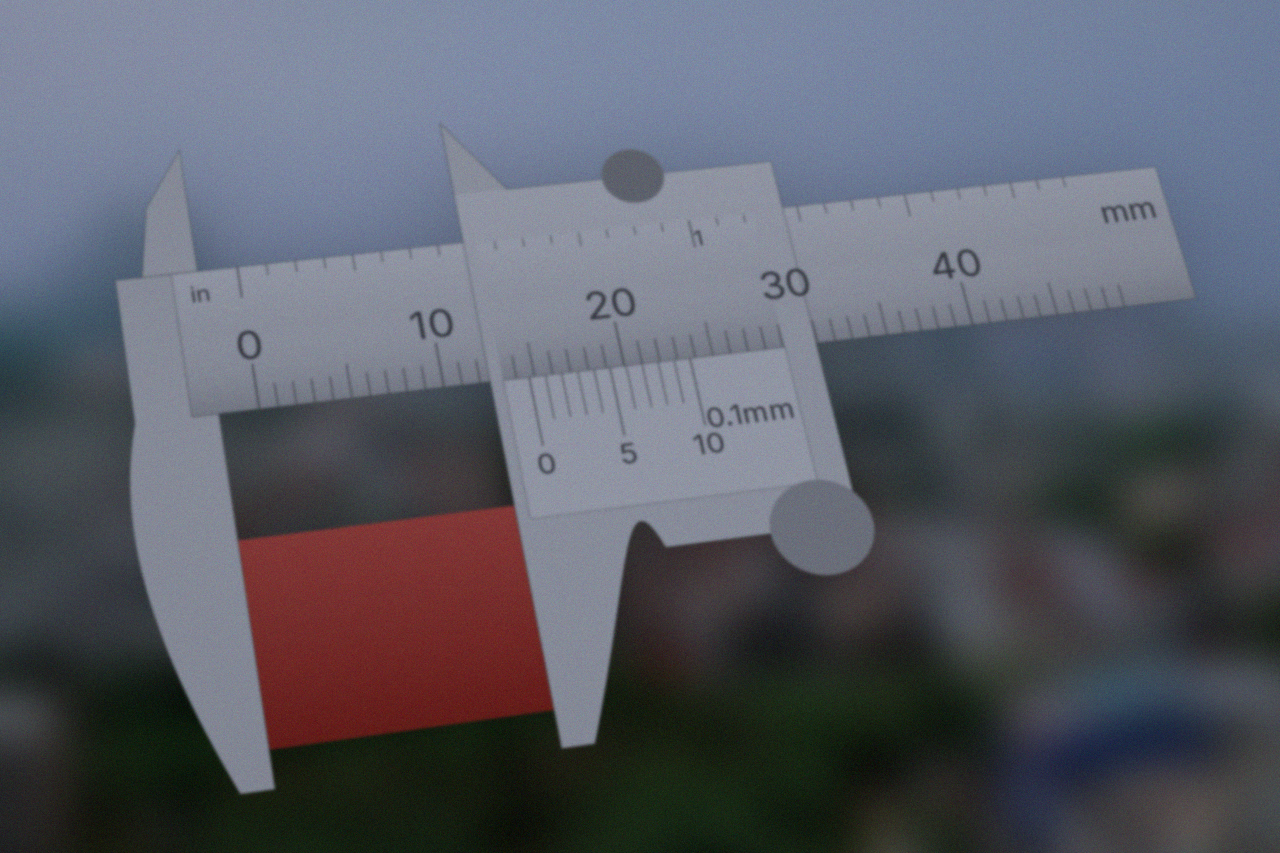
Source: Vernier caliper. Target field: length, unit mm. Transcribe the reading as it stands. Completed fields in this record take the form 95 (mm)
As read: 14.7 (mm)
